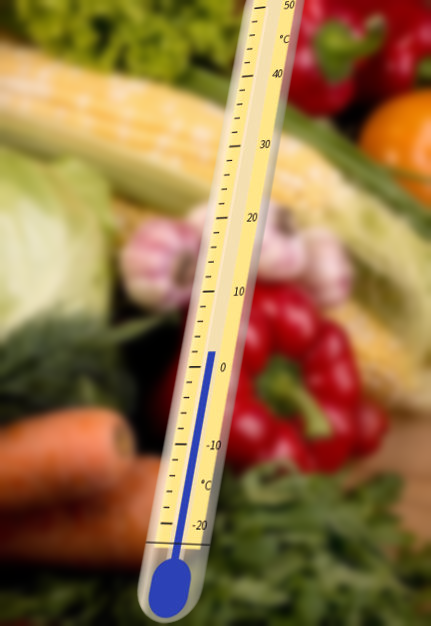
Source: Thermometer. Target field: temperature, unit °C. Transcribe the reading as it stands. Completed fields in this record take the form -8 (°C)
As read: 2 (°C)
